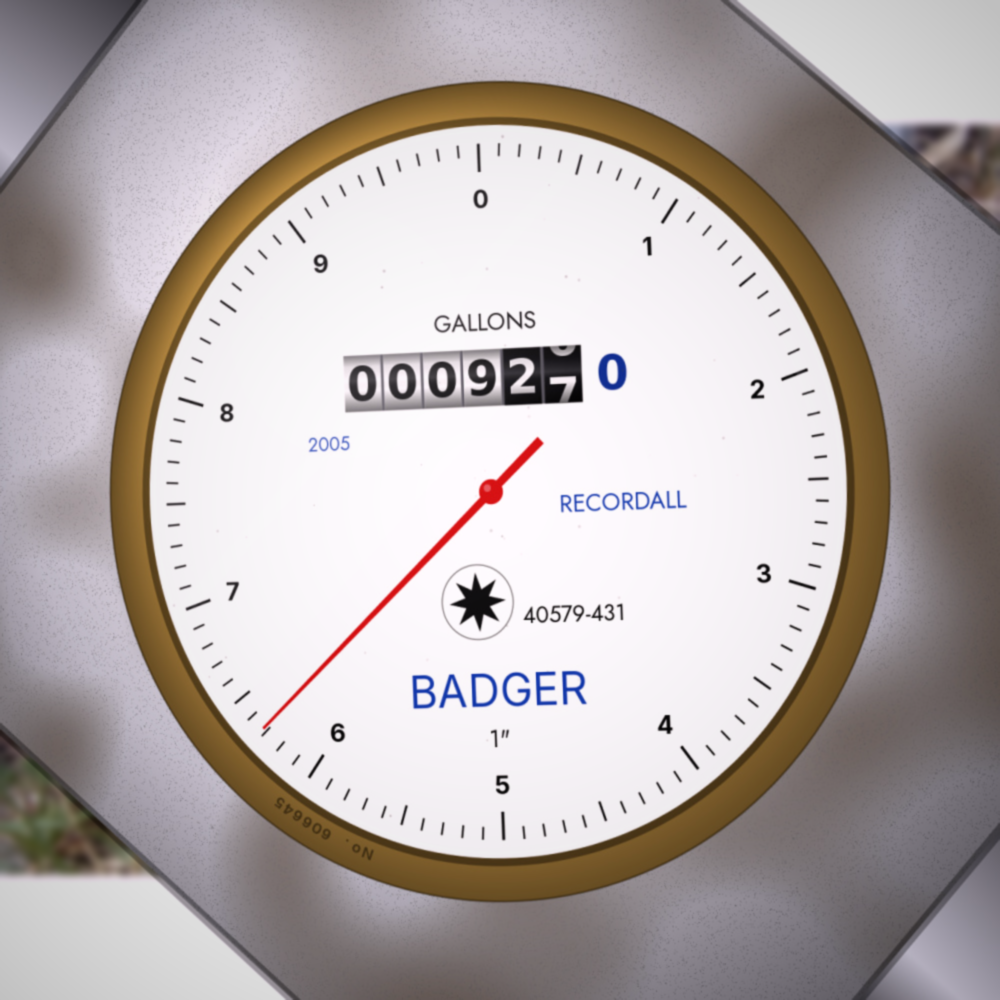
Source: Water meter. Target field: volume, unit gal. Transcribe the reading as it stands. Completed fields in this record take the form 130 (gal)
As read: 9266.3 (gal)
